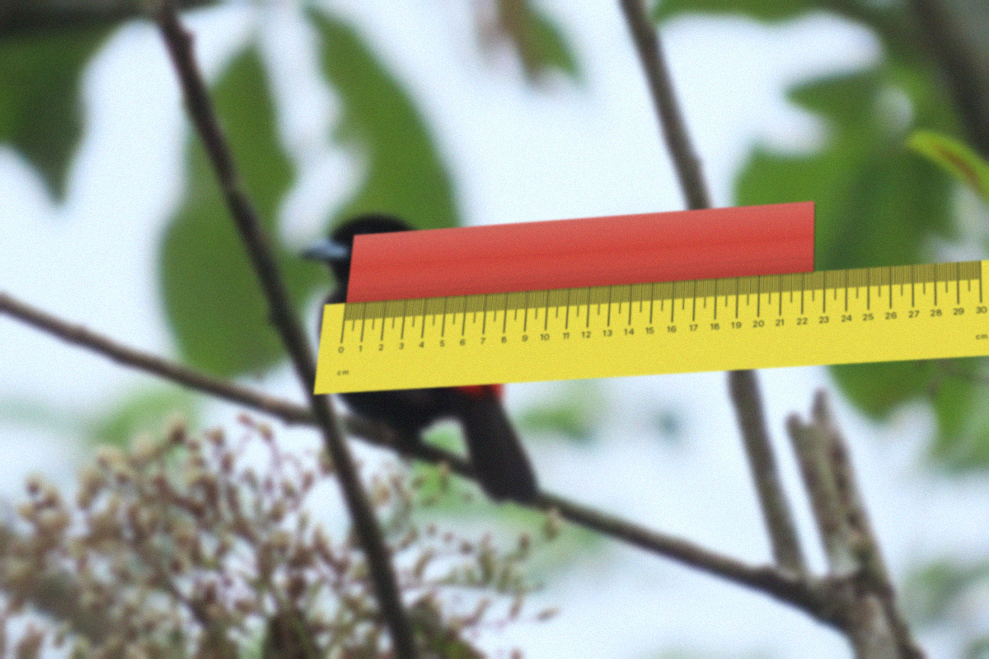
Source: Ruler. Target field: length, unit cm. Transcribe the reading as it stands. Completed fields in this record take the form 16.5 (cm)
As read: 22.5 (cm)
